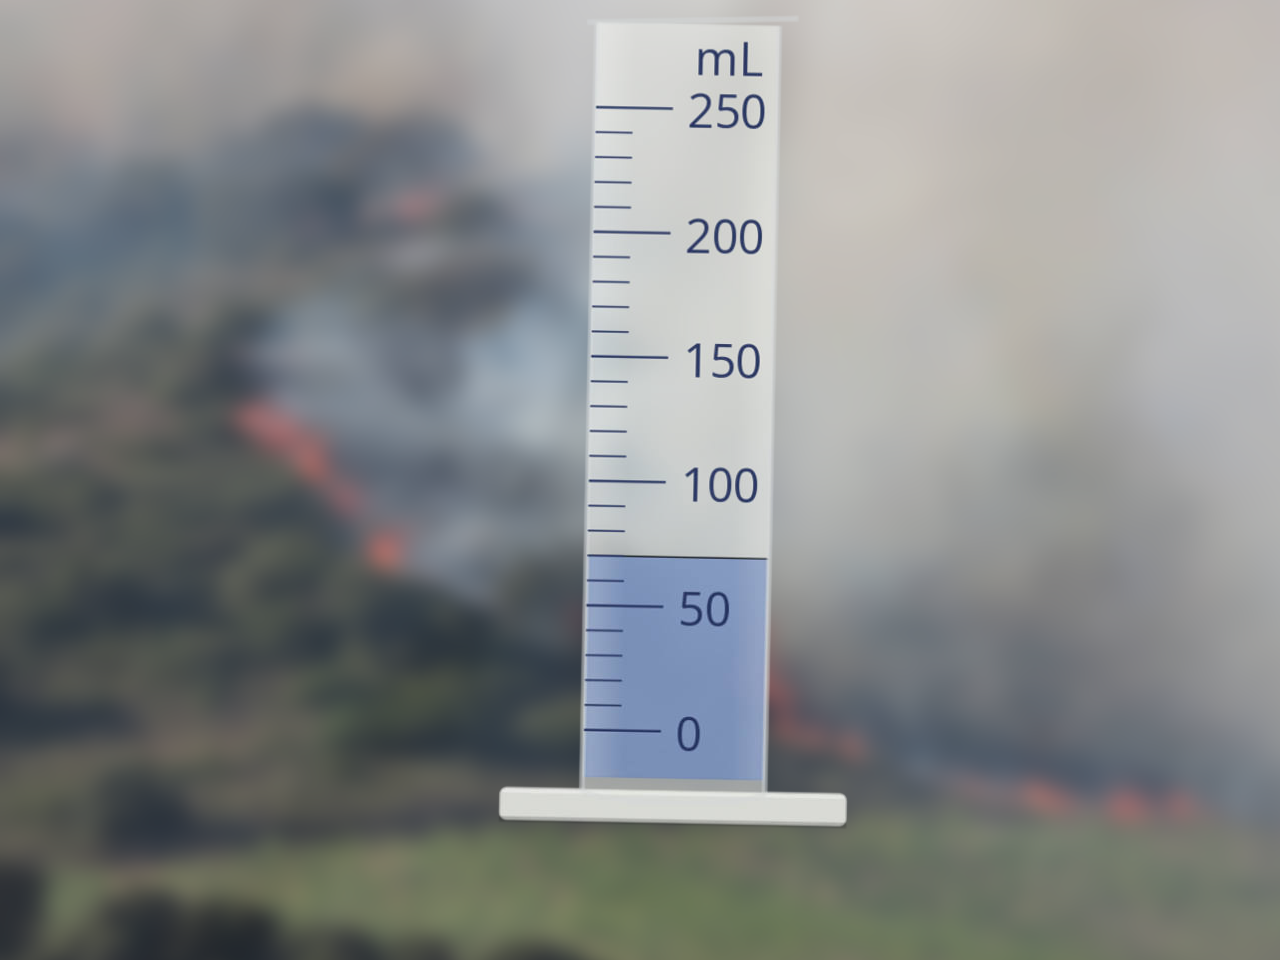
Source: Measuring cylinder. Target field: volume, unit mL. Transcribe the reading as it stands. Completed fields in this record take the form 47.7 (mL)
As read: 70 (mL)
